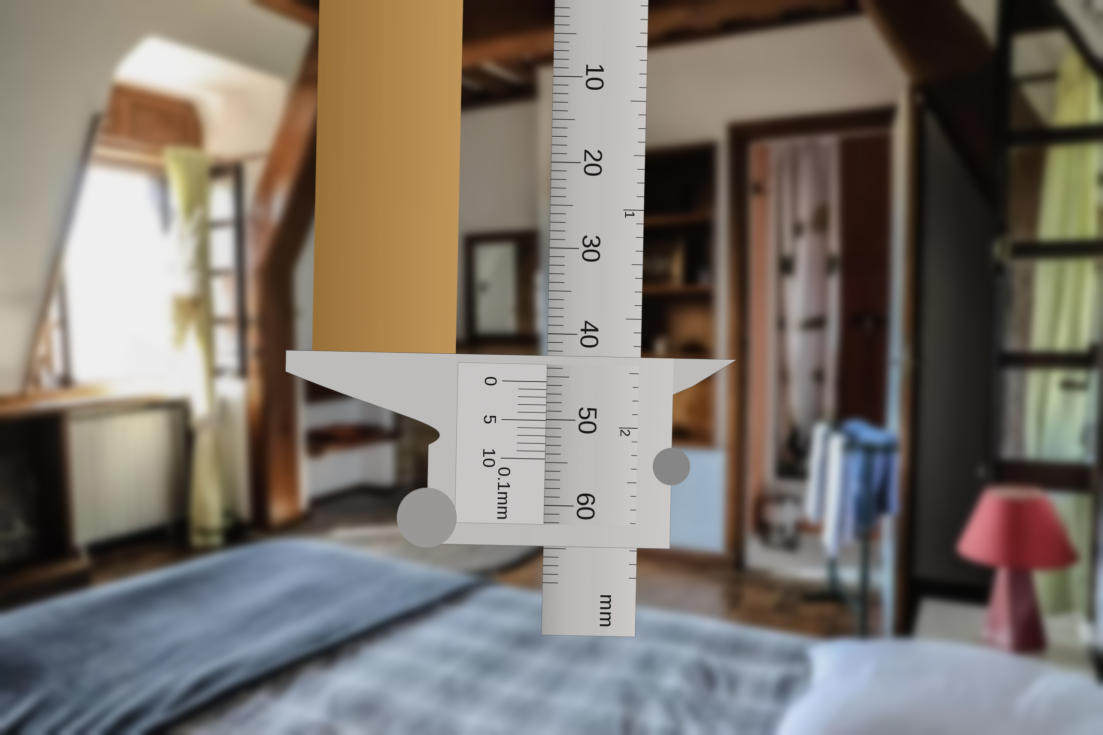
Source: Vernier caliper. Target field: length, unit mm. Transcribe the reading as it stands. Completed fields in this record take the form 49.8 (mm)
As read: 45.6 (mm)
